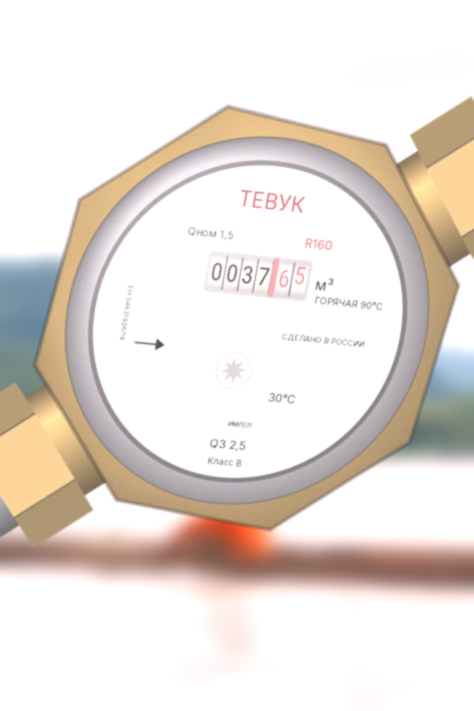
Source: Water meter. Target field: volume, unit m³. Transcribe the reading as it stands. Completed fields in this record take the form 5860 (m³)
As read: 37.65 (m³)
